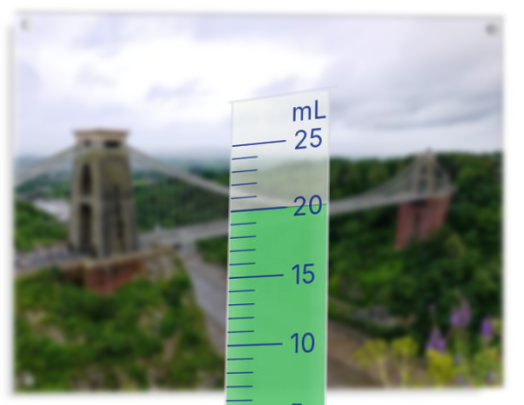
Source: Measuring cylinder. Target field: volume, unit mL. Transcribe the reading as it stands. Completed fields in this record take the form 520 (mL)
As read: 20 (mL)
